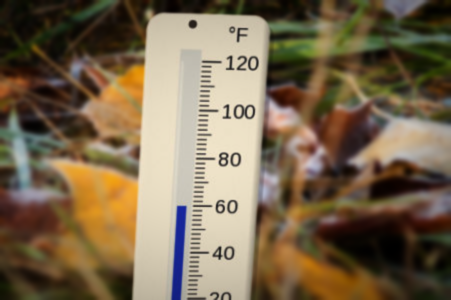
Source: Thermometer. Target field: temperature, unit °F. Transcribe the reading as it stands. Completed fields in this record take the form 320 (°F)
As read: 60 (°F)
